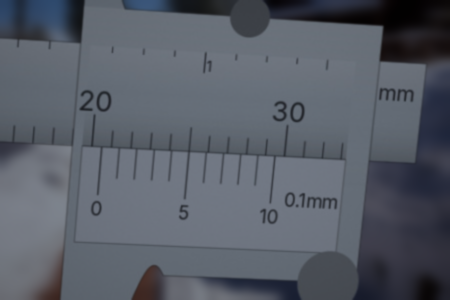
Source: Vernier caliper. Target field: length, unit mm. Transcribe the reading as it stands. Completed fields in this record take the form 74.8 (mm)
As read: 20.5 (mm)
